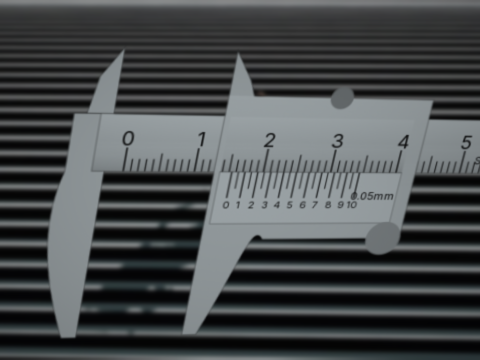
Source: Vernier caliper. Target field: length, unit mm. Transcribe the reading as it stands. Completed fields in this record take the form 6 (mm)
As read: 15.4 (mm)
